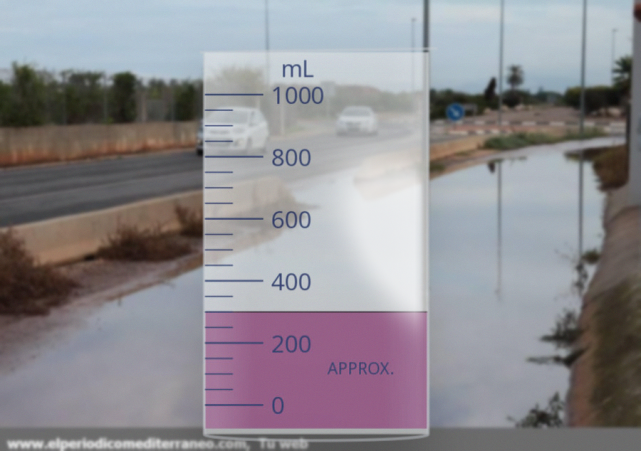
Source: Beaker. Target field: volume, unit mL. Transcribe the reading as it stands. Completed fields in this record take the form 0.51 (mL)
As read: 300 (mL)
